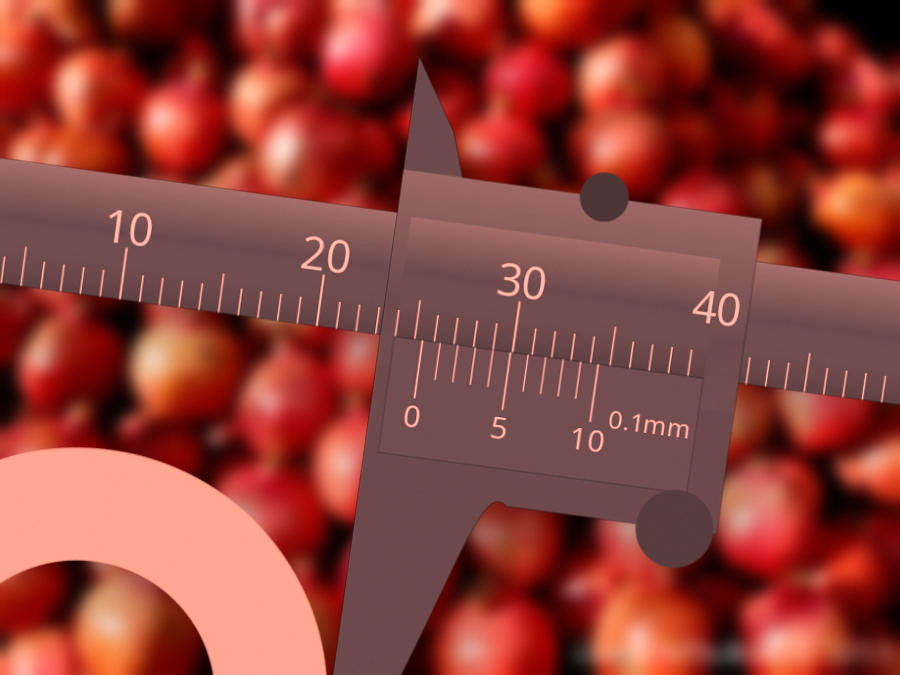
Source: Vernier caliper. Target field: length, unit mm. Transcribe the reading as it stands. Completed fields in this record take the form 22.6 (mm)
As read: 25.4 (mm)
